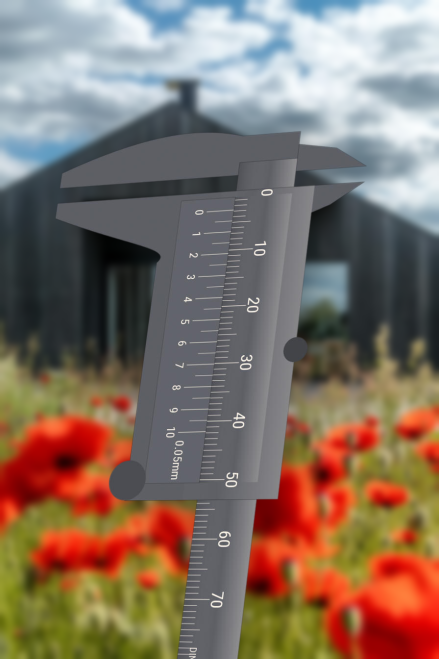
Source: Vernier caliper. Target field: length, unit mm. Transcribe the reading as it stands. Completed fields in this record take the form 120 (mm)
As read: 2.8 (mm)
